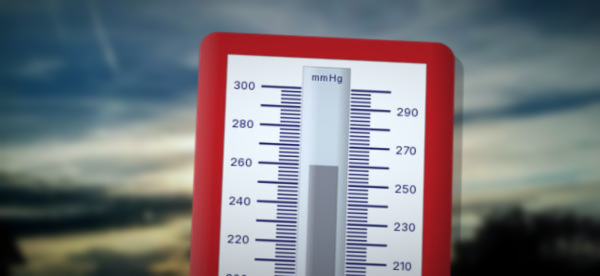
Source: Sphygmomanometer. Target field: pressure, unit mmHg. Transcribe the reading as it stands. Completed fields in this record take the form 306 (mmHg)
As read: 260 (mmHg)
